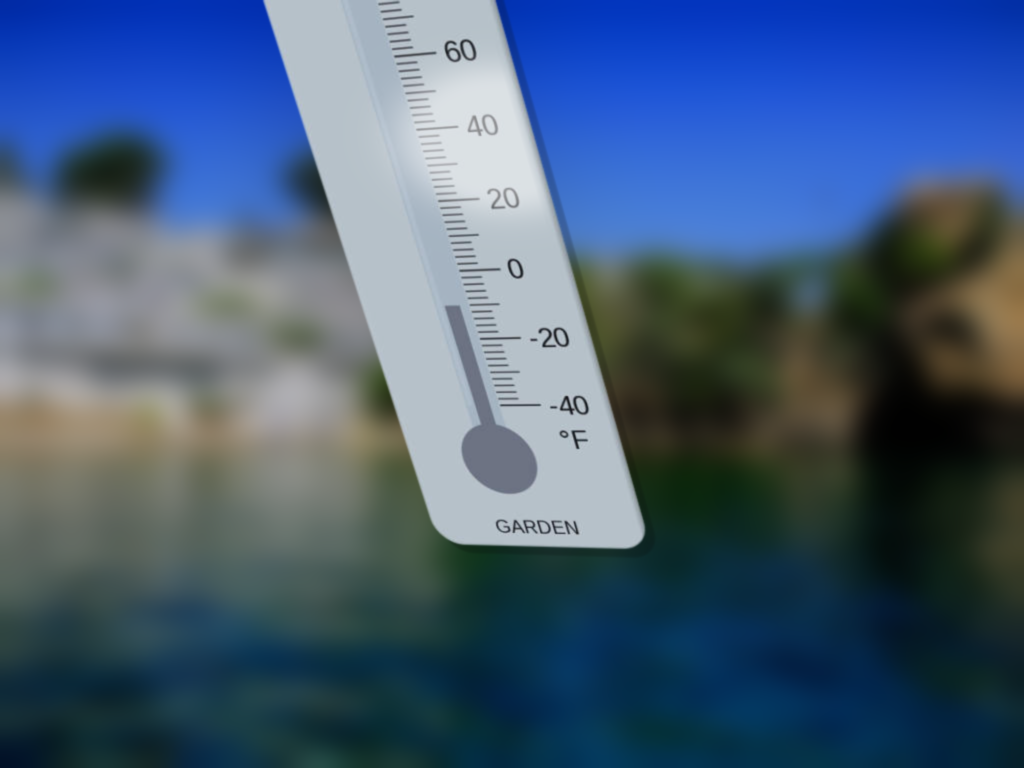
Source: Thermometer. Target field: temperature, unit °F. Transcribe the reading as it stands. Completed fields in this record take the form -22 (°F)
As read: -10 (°F)
